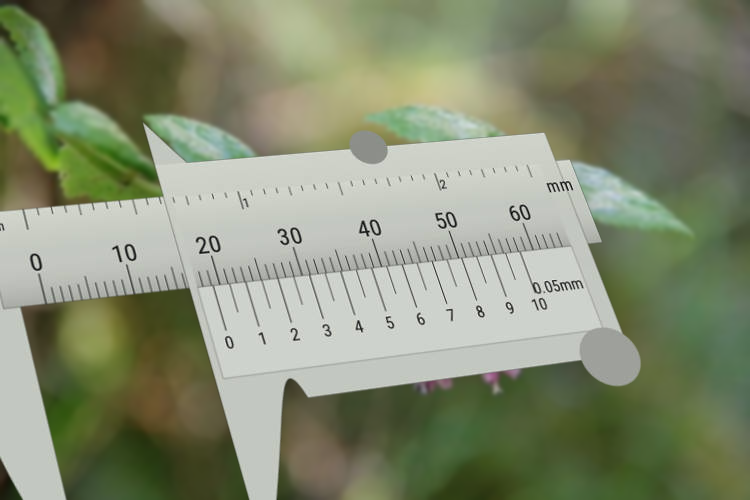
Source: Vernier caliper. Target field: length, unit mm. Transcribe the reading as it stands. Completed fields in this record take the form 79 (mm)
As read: 19.2 (mm)
